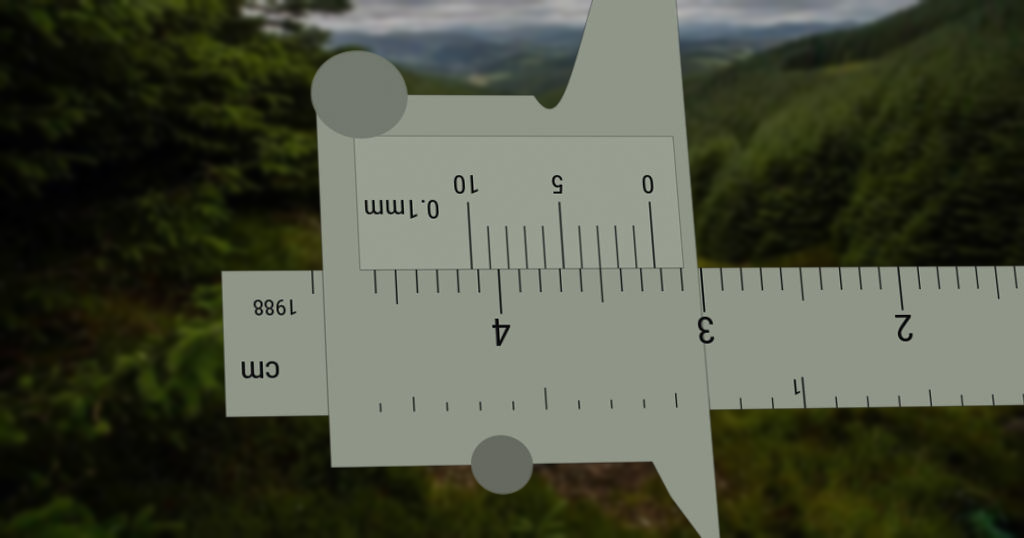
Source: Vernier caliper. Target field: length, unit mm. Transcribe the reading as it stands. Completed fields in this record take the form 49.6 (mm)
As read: 32.3 (mm)
